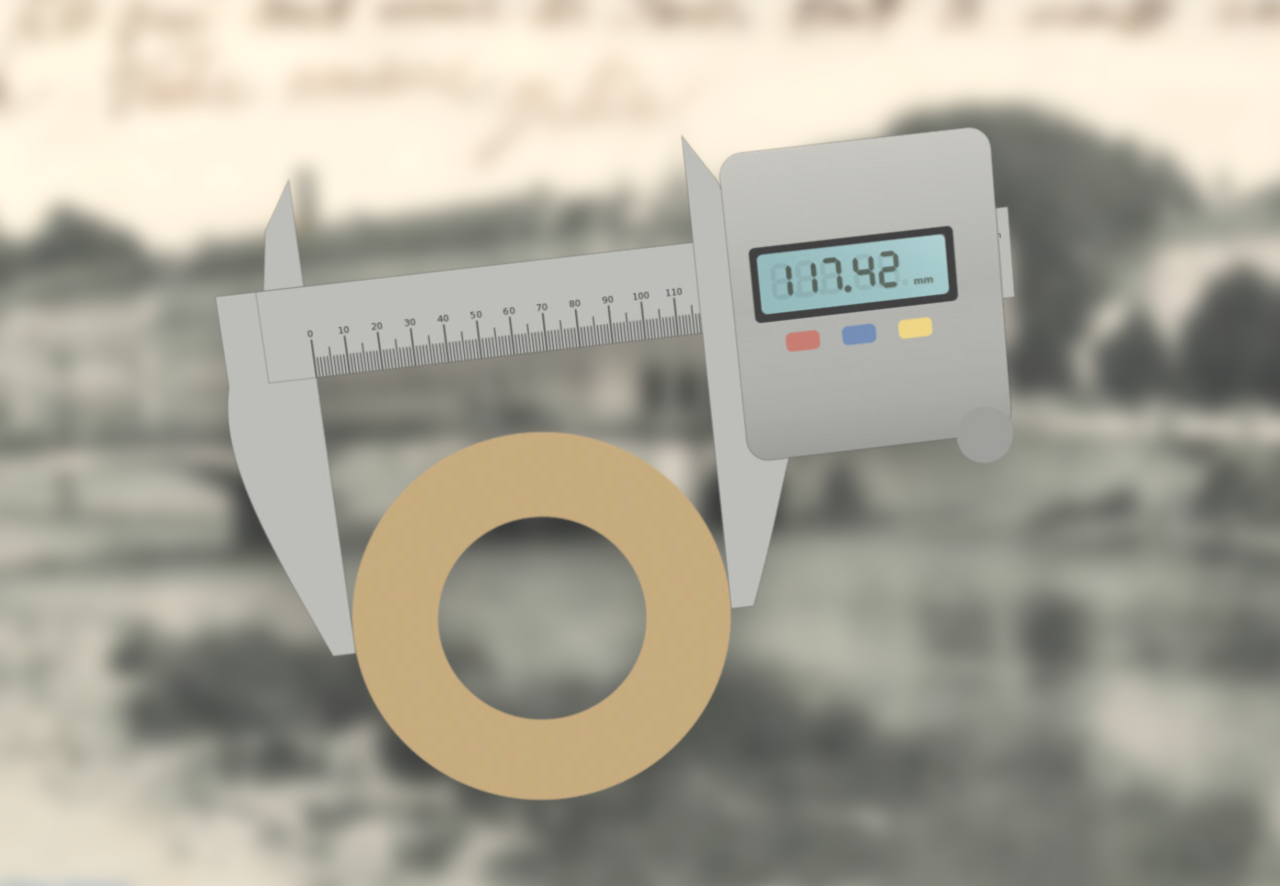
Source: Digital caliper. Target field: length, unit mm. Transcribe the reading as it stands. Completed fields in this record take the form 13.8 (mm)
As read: 117.42 (mm)
